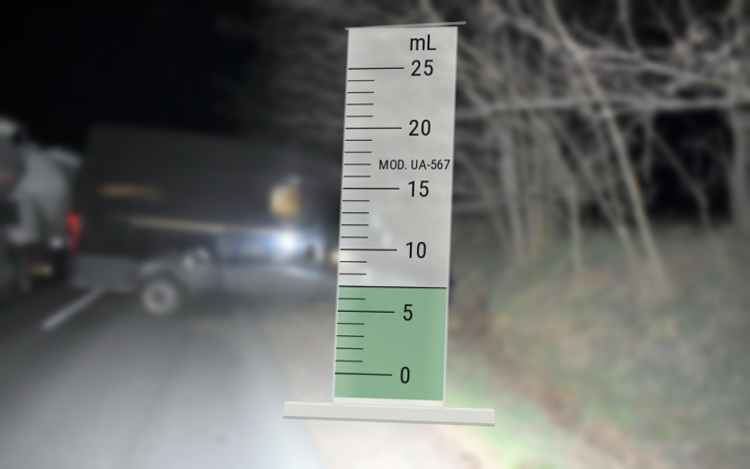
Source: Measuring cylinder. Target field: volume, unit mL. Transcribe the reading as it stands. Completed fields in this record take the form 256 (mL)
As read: 7 (mL)
